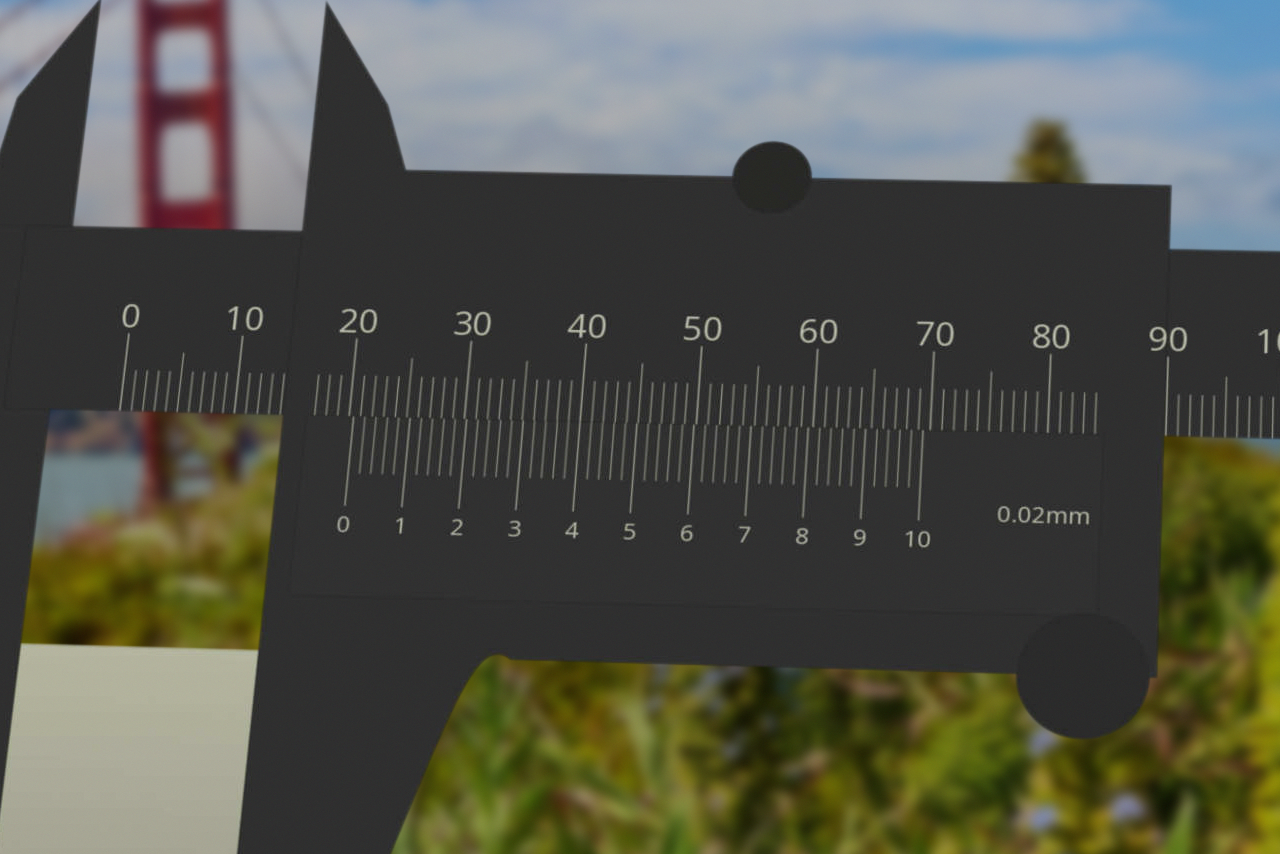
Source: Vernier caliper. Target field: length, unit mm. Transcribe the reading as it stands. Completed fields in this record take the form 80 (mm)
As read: 20.4 (mm)
